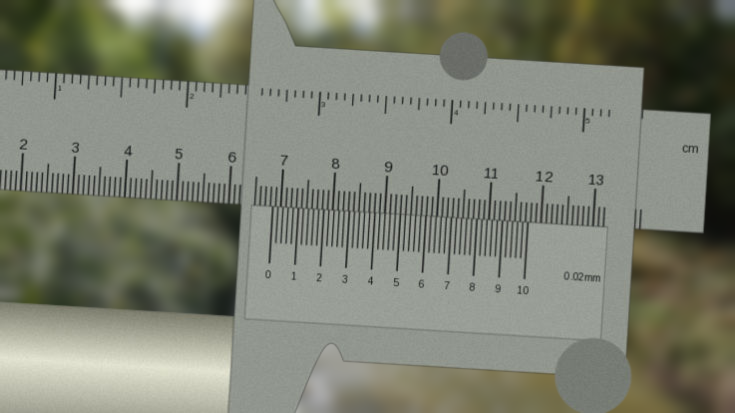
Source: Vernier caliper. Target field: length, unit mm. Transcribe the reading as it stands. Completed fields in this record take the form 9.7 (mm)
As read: 68.5 (mm)
